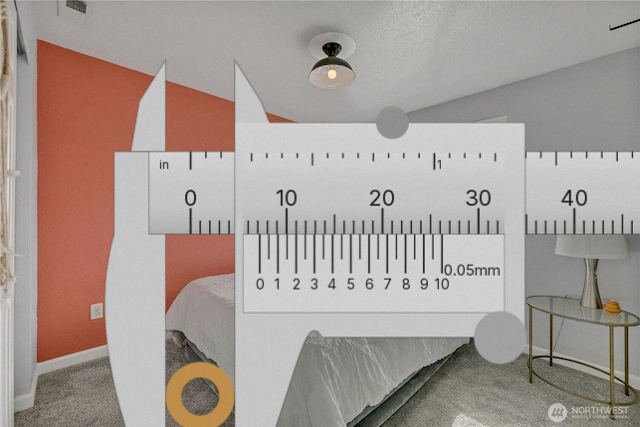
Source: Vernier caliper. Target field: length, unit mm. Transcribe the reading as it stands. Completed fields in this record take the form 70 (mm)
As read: 7.2 (mm)
